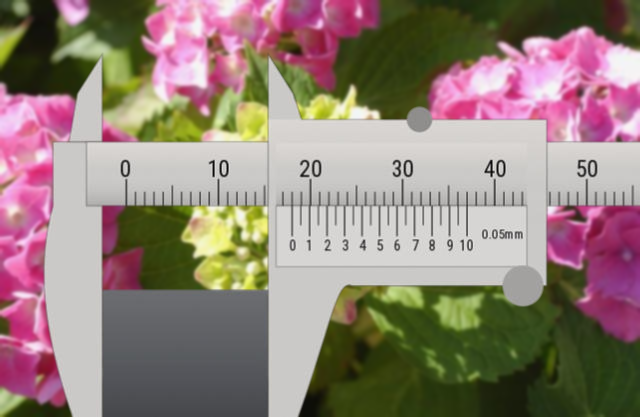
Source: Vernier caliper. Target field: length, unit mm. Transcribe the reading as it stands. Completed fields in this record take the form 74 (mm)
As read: 18.0 (mm)
